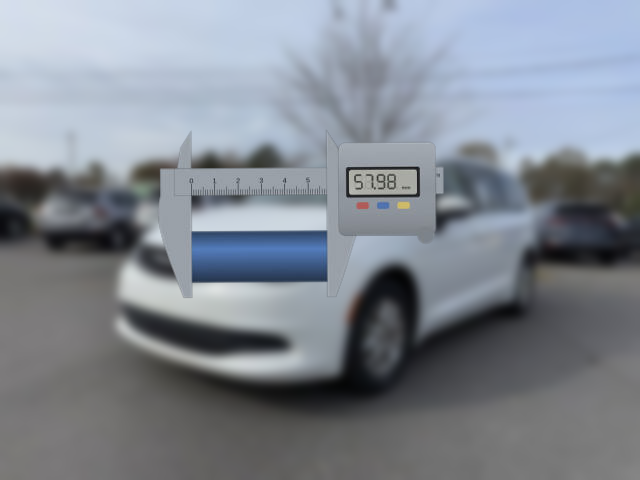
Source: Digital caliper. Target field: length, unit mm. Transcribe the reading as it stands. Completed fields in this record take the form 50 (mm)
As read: 57.98 (mm)
